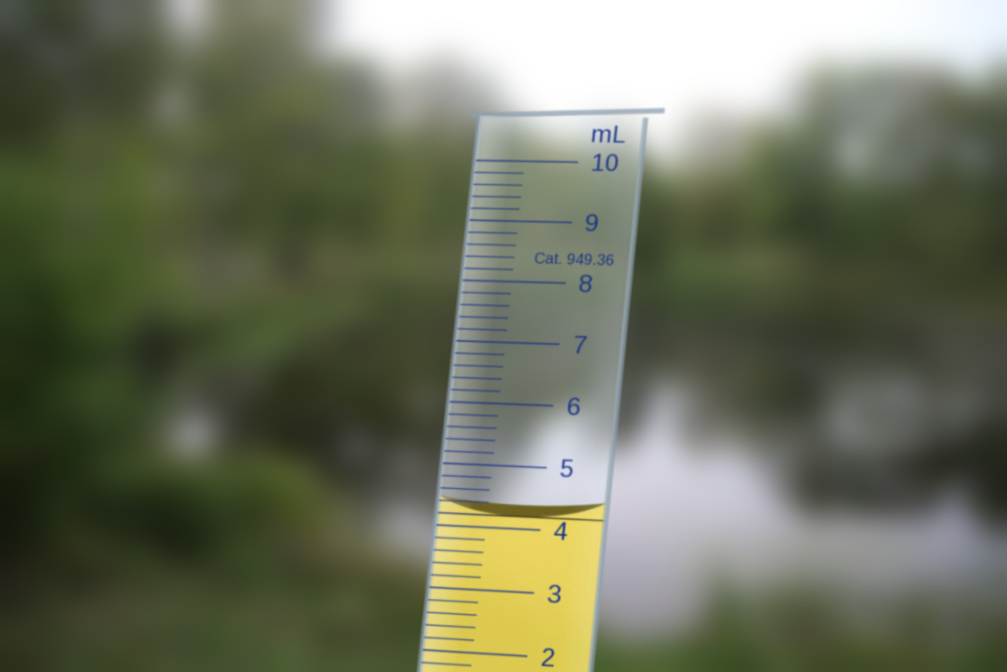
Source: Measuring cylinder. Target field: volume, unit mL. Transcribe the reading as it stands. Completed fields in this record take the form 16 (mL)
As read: 4.2 (mL)
